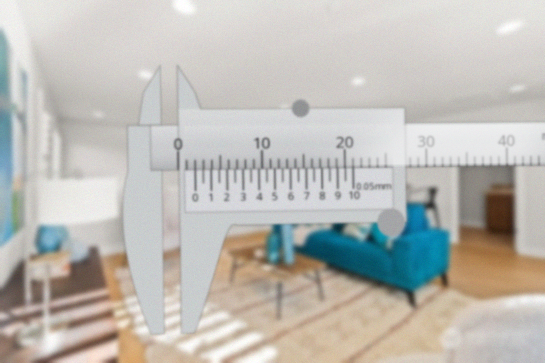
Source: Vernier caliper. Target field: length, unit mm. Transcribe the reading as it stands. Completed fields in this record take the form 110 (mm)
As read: 2.0 (mm)
